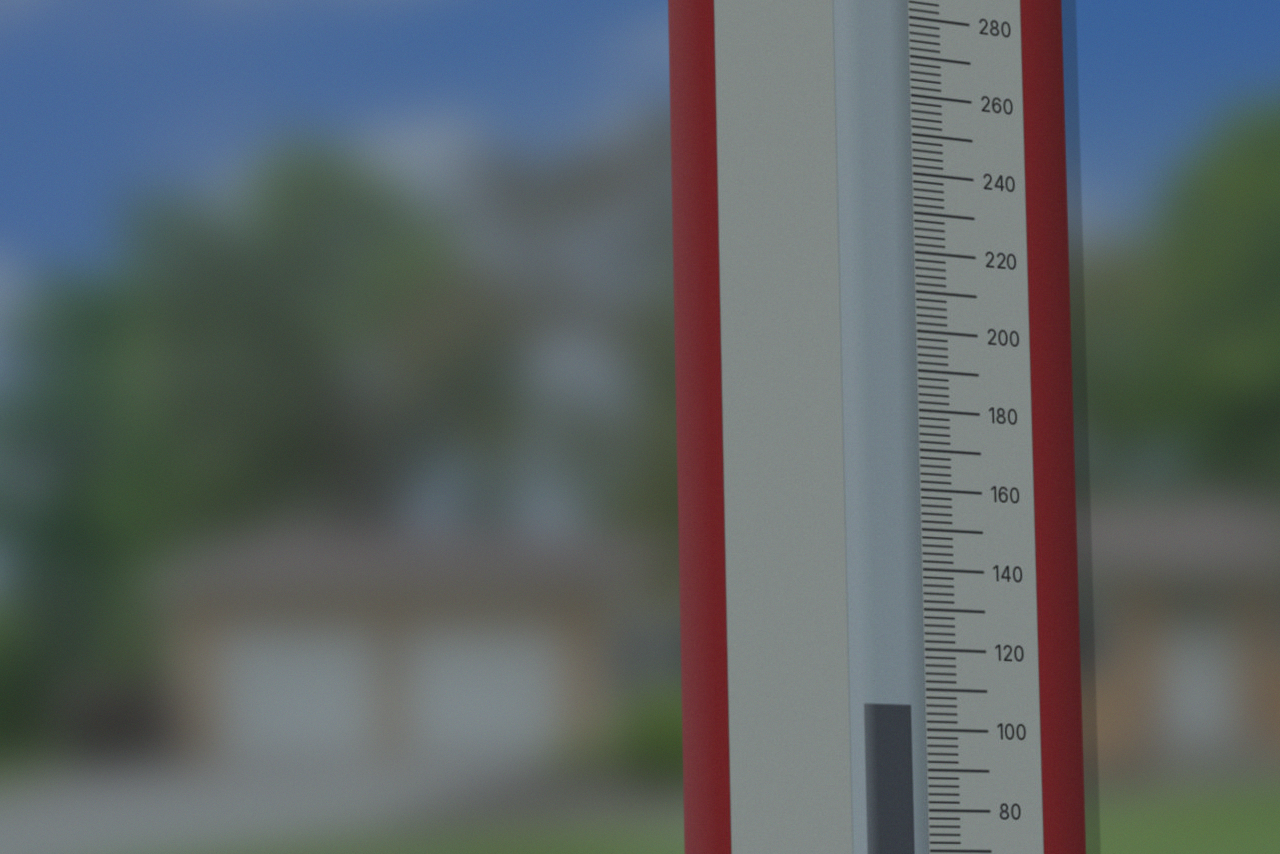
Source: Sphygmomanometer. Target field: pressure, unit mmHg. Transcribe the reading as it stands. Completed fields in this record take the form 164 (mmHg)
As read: 106 (mmHg)
